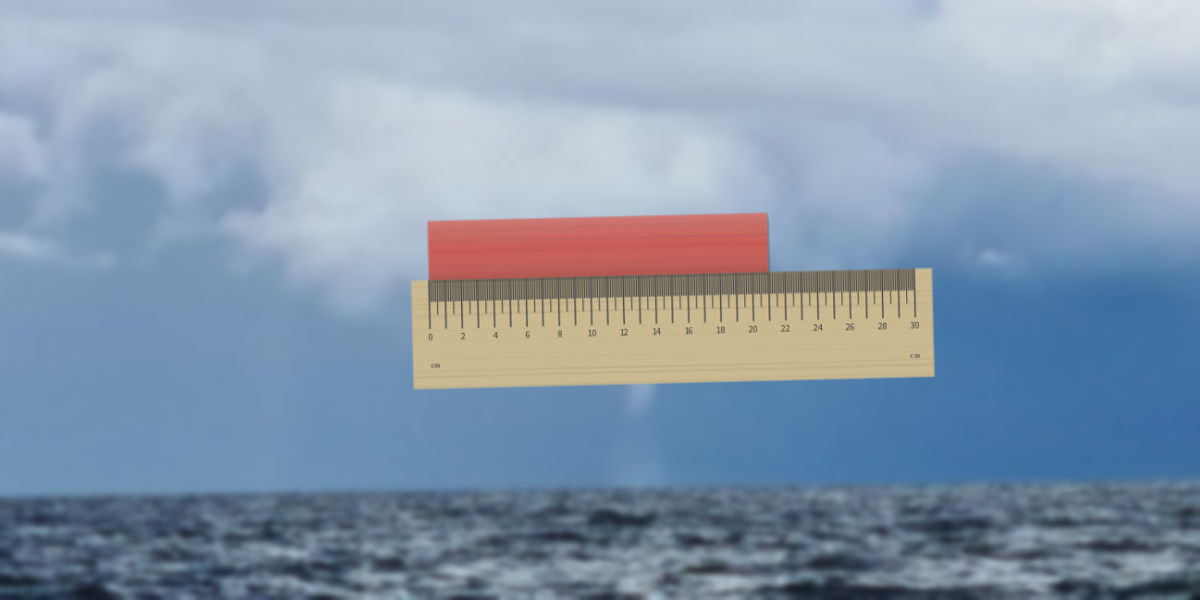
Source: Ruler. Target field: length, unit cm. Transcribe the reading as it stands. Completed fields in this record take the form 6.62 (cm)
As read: 21 (cm)
